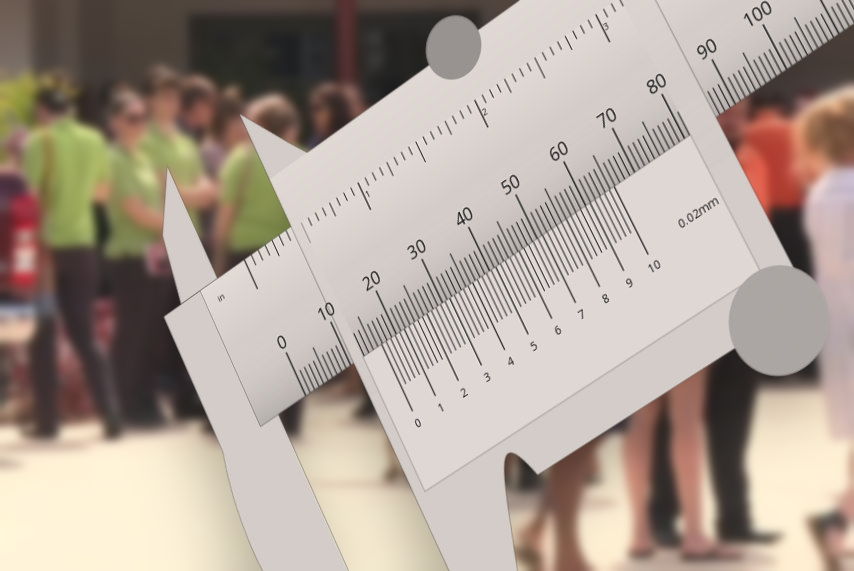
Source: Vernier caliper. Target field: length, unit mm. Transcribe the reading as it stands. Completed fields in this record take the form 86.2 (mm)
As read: 16.8 (mm)
